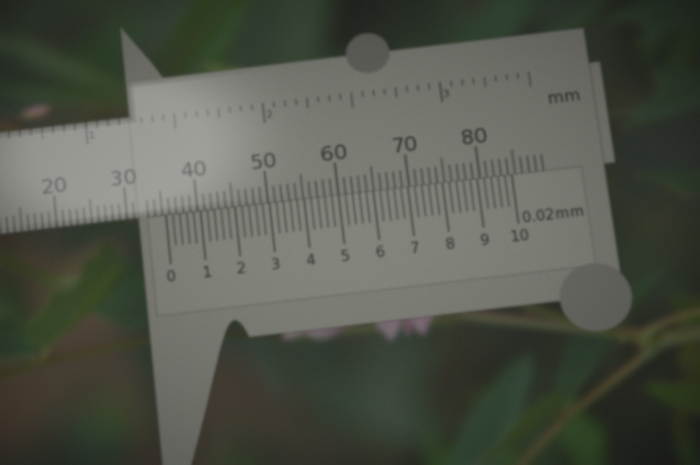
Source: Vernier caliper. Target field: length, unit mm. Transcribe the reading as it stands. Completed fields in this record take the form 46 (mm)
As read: 35.5 (mm)
